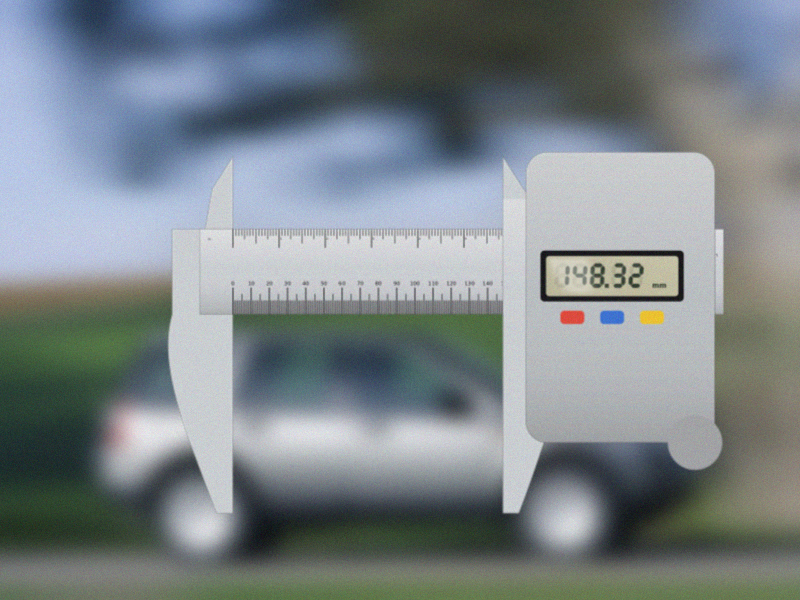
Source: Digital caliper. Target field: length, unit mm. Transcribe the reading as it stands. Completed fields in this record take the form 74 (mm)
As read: 148.32 (mm)
